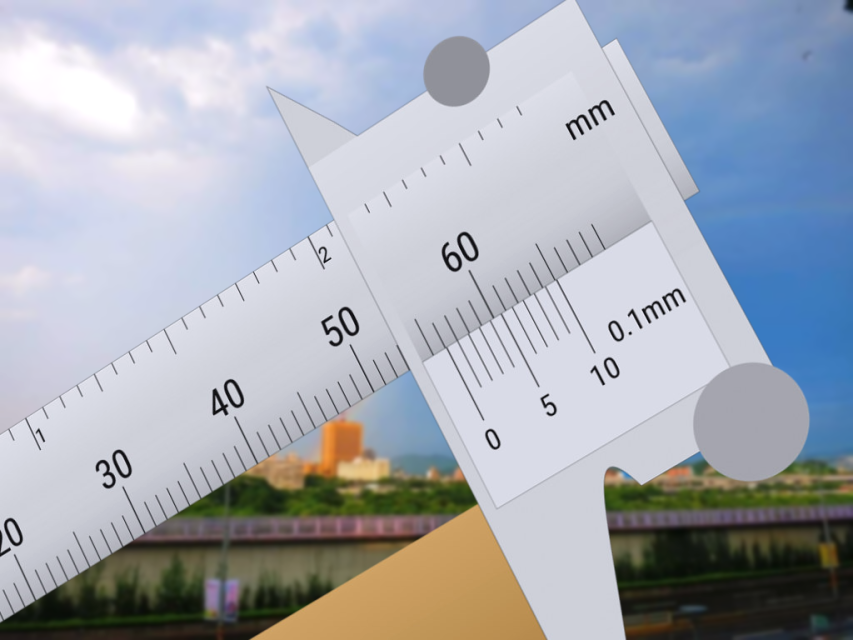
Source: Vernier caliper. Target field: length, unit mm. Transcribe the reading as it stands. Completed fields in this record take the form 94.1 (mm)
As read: 56.1 (mm)
